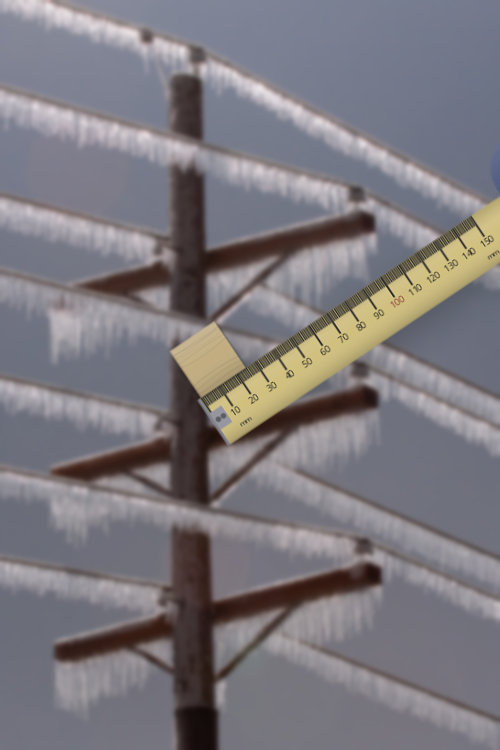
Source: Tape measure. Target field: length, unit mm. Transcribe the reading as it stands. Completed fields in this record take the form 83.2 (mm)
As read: 25 (mm)
